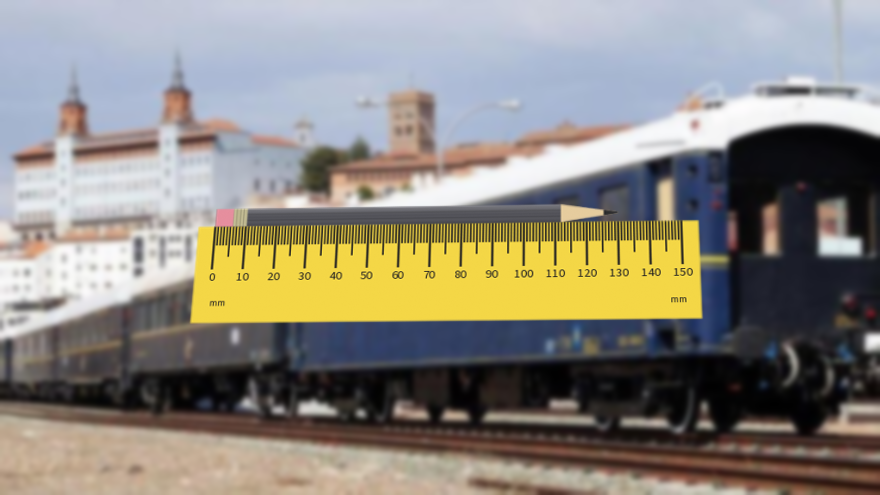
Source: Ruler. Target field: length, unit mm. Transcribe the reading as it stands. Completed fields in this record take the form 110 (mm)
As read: 130 (mm)
